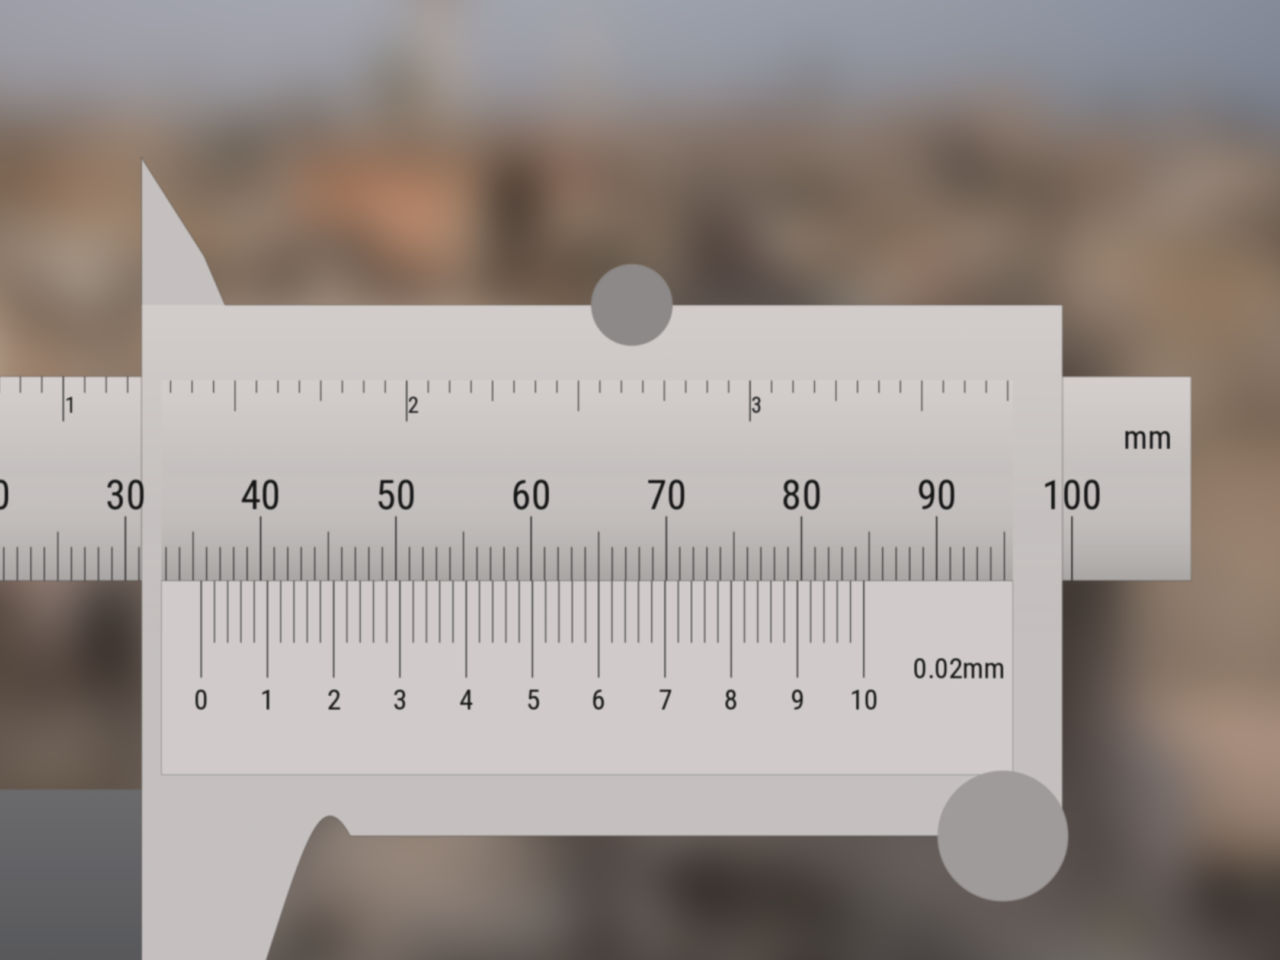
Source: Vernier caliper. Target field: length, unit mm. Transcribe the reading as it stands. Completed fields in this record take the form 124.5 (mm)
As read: 35.6 (mm)
